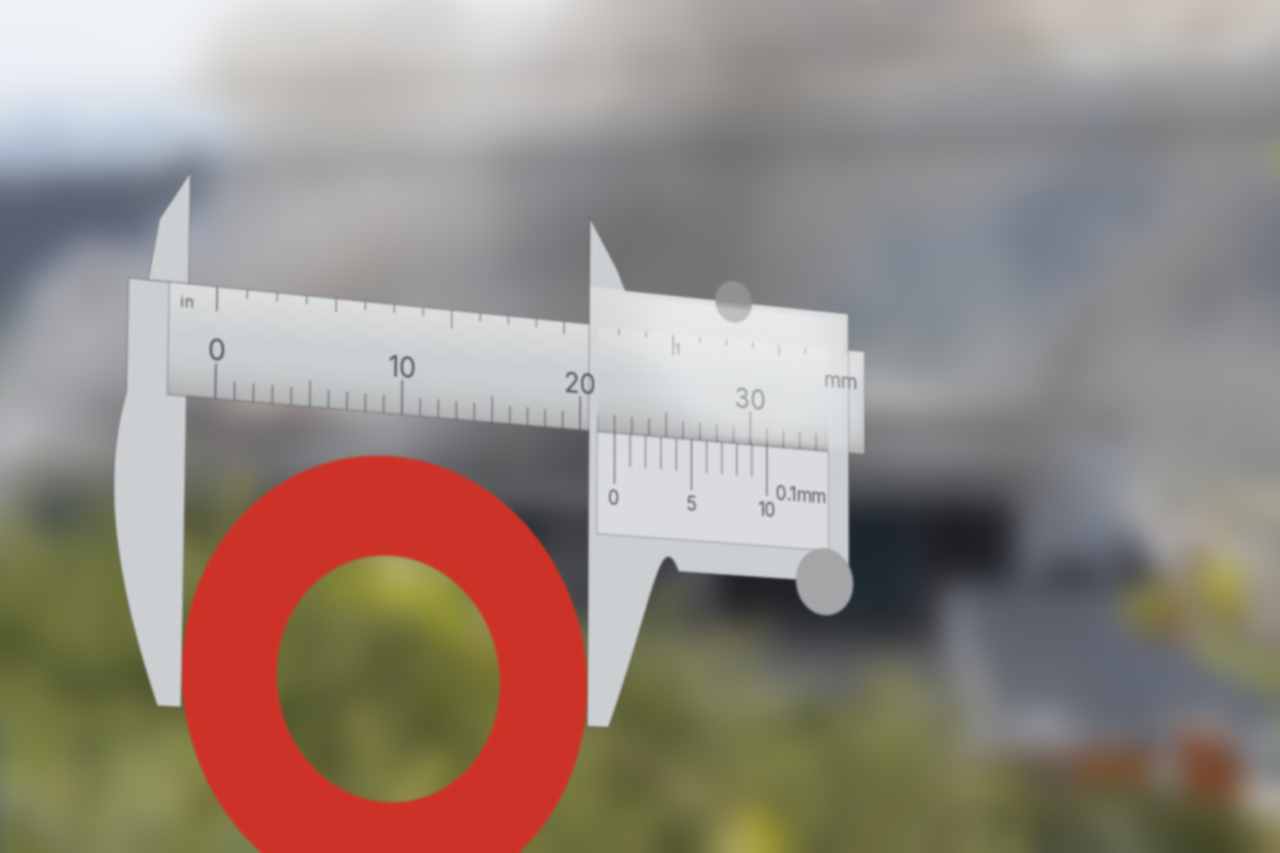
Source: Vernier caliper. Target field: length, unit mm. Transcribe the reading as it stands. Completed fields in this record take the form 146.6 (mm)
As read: 22.0 (mm)
